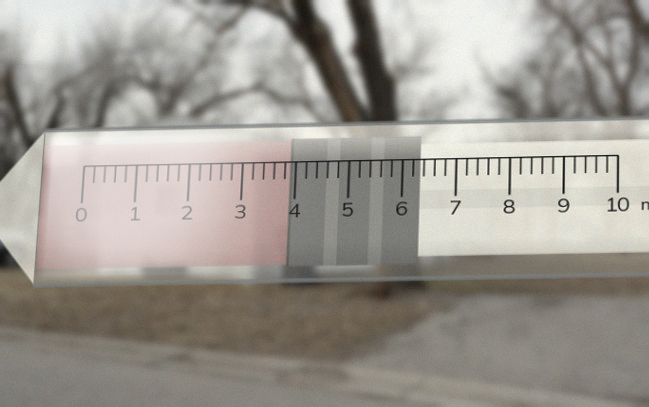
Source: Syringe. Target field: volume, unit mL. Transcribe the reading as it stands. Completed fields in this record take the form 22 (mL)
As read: 3.9 (mL)
